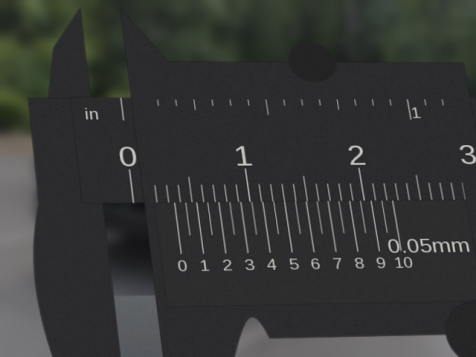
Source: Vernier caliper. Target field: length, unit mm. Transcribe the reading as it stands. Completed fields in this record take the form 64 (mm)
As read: 3.5 (mm)
